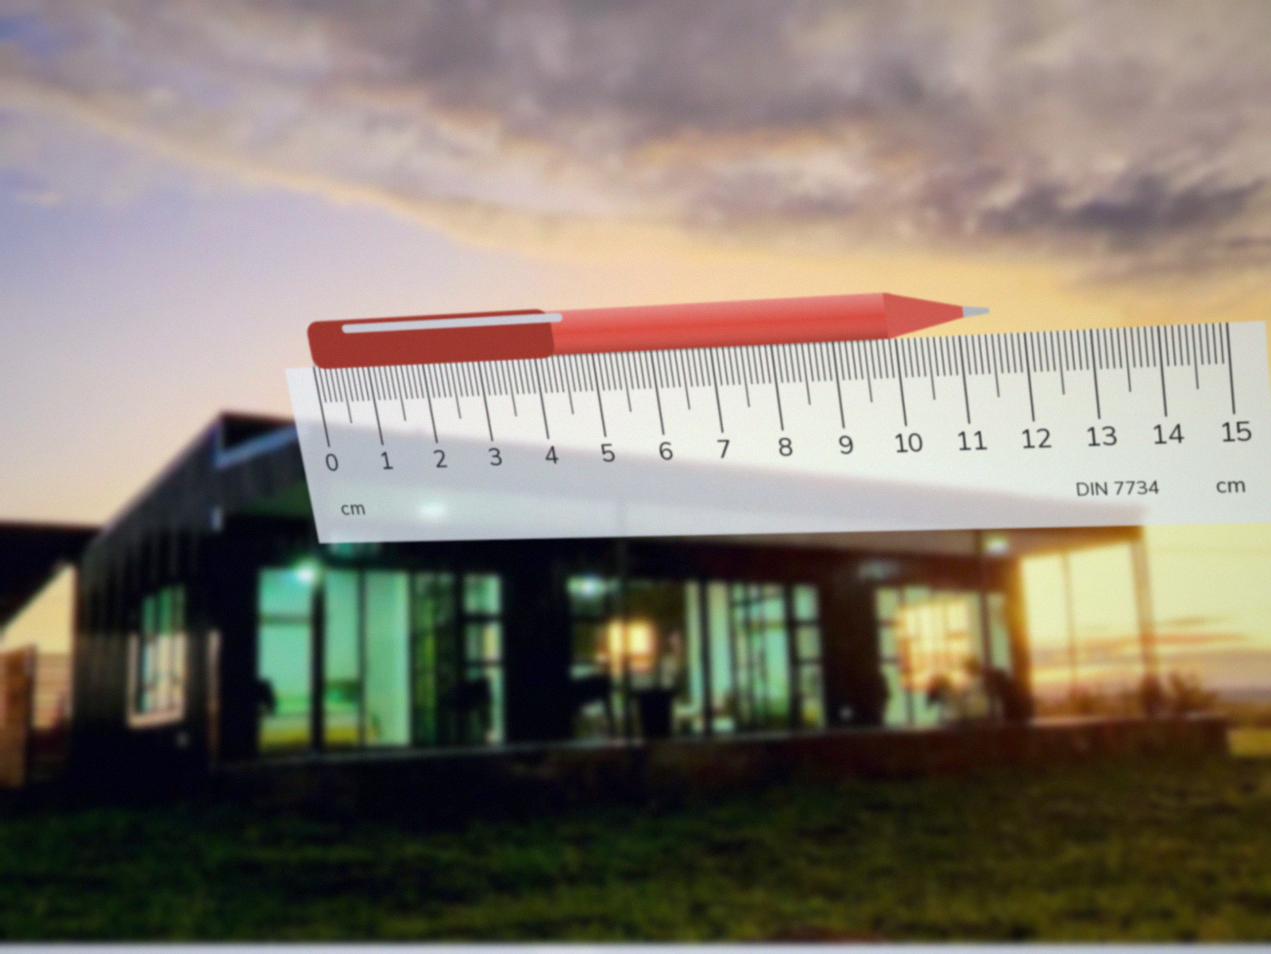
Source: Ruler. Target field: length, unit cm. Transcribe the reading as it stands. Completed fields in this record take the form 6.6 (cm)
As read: 11.5 (cm)
